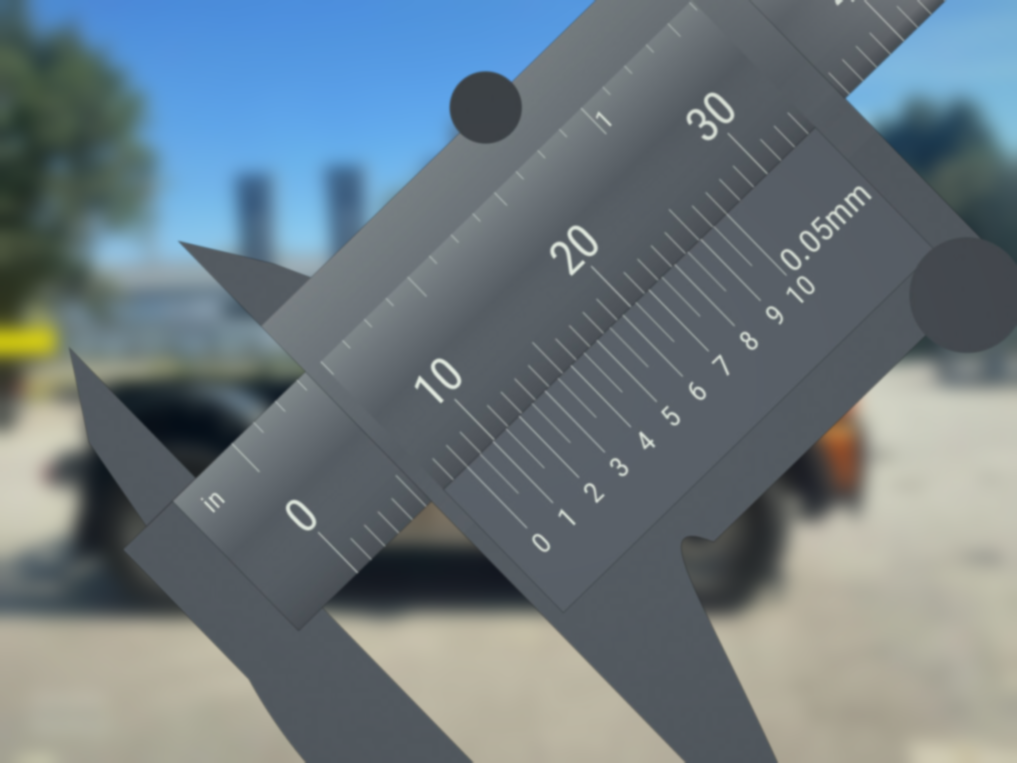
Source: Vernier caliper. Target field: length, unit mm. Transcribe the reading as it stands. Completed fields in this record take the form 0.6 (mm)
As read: 8.0 (mm)
